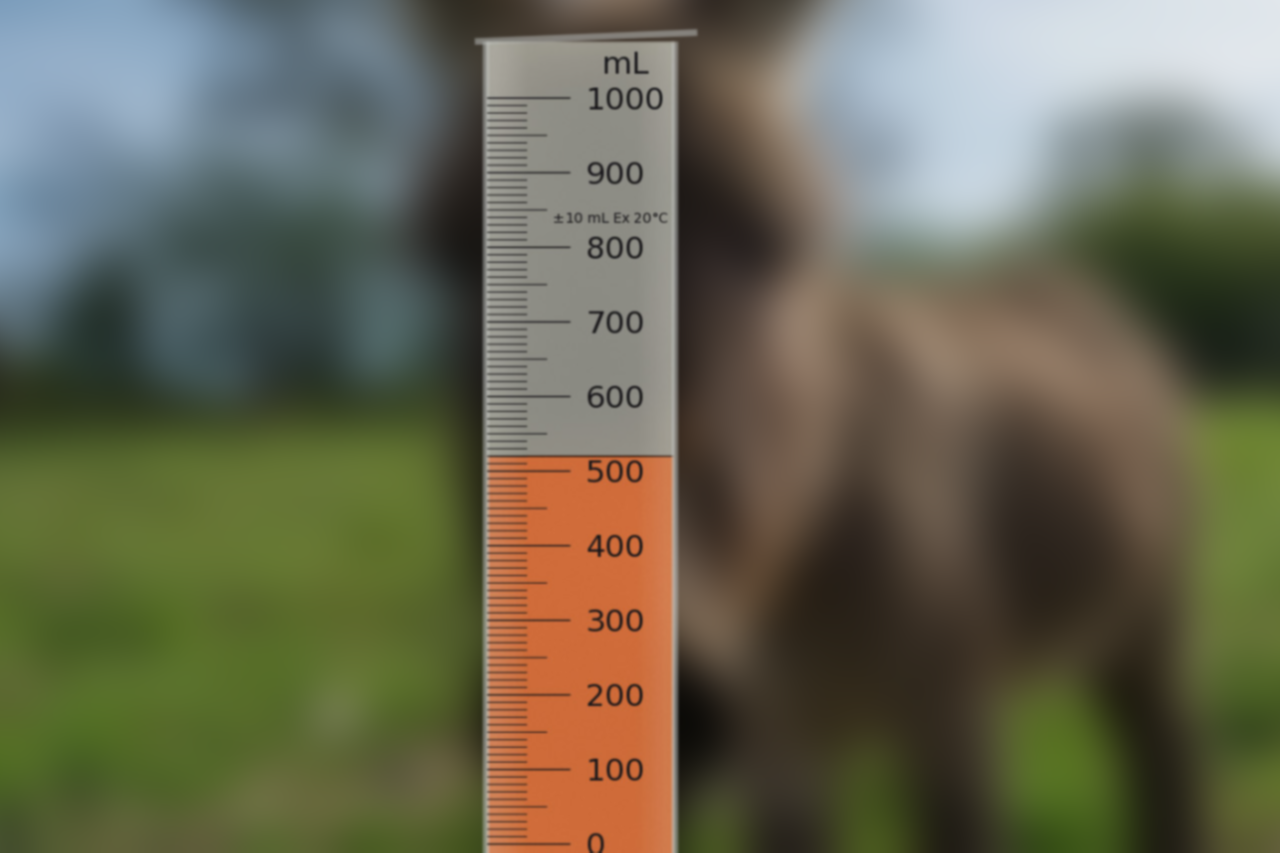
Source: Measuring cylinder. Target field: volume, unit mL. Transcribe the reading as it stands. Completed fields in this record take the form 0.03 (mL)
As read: 520 (mL)
